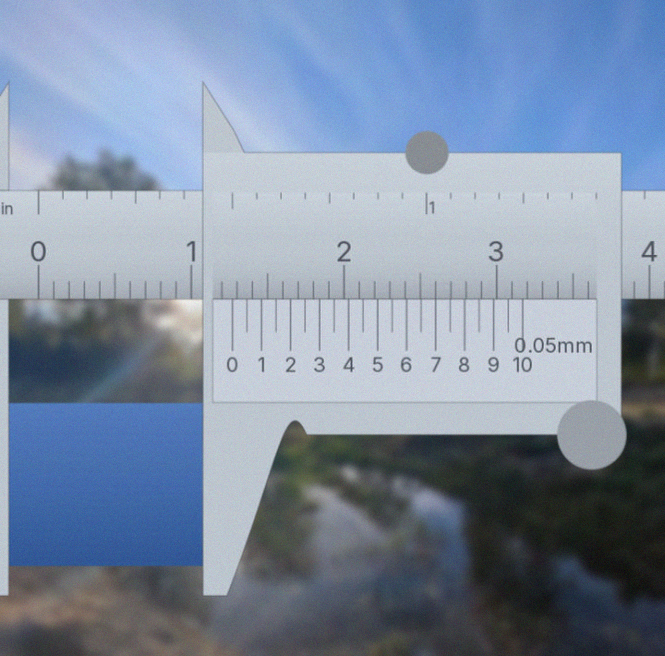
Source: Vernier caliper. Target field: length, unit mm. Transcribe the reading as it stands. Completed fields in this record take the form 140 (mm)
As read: 12.7 (mm)
